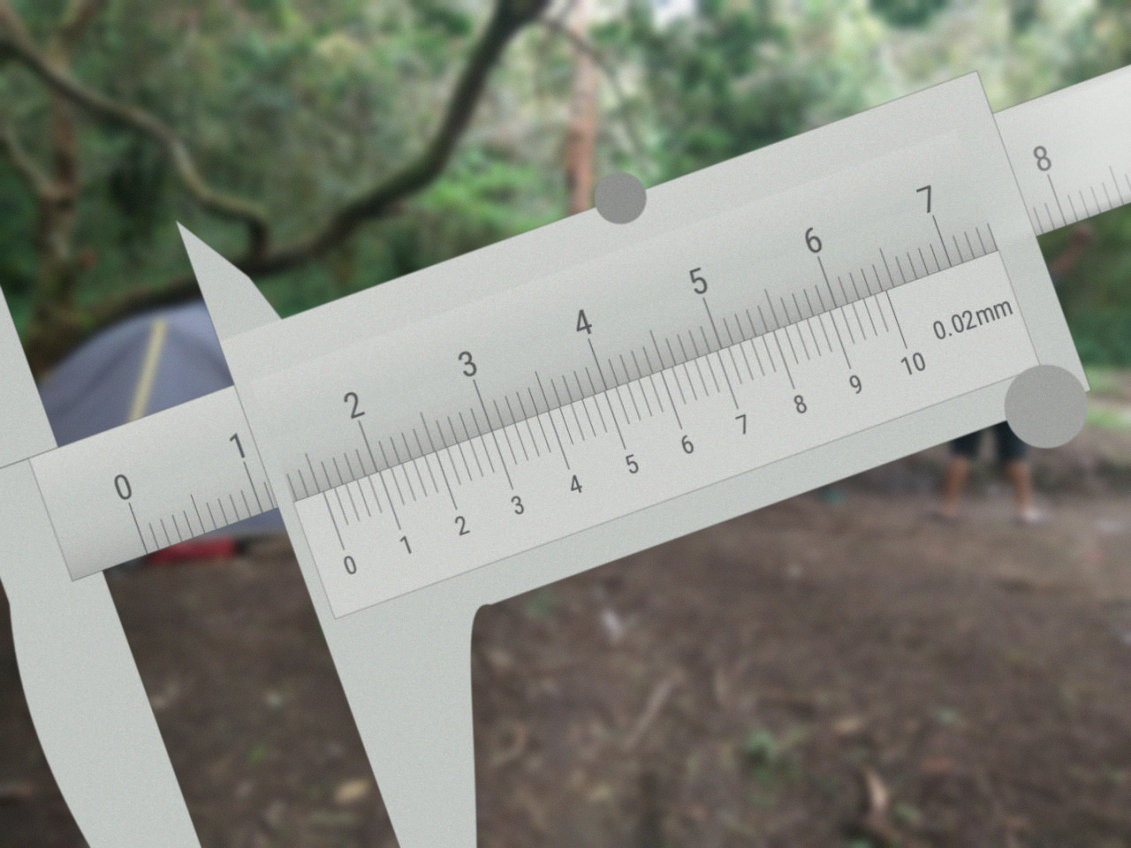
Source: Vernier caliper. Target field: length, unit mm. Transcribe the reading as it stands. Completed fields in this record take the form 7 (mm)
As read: 15.3 (mm)
